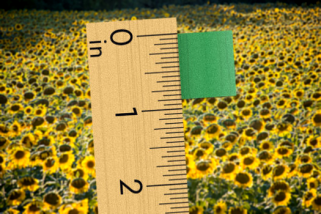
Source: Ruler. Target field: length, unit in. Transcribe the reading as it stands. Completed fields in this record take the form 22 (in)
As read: 0.875 (in)
